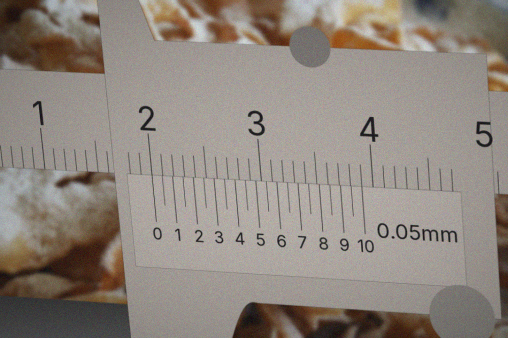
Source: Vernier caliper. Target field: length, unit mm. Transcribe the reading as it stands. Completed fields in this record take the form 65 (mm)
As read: 20.0 (mm)
